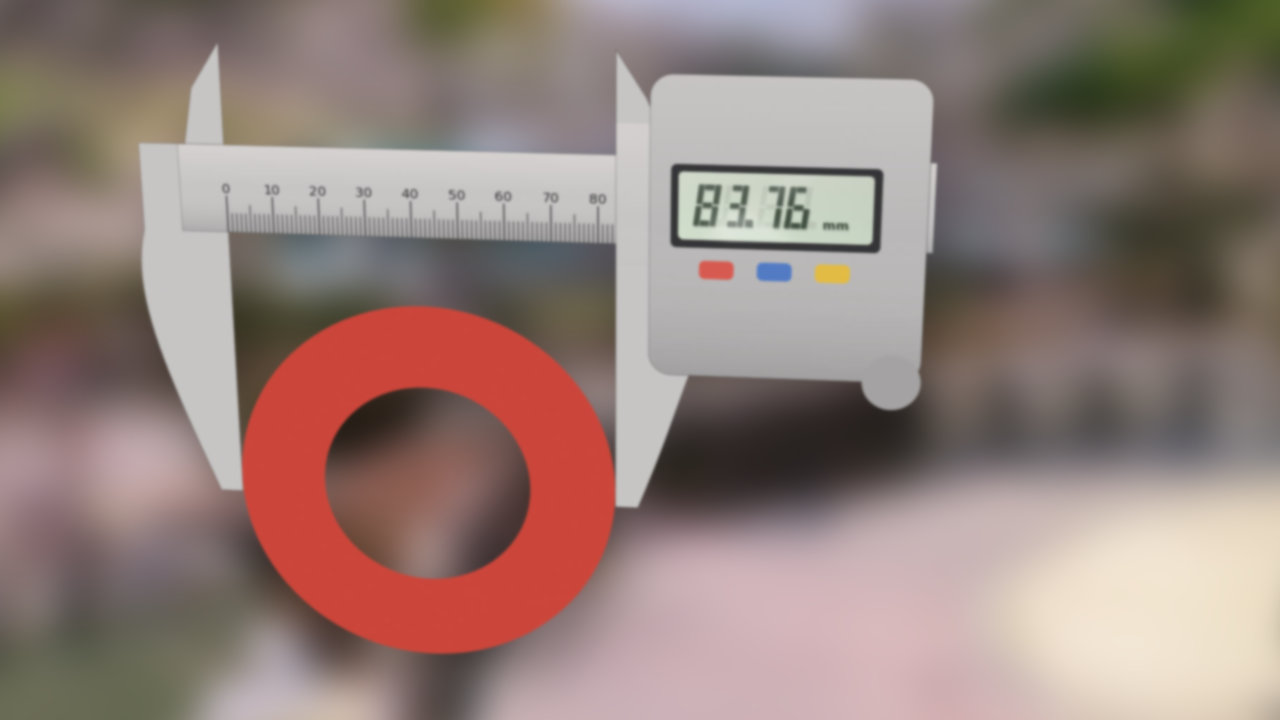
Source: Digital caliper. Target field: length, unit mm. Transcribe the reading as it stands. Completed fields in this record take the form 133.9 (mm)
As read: 83.76 (mm)
